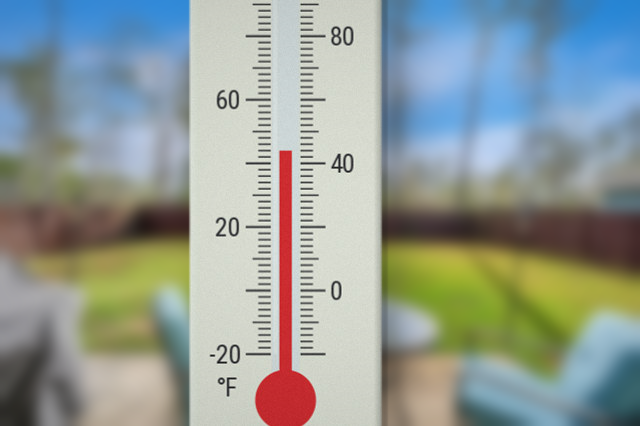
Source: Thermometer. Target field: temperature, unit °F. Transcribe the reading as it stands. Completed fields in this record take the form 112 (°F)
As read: 44 (°F)
